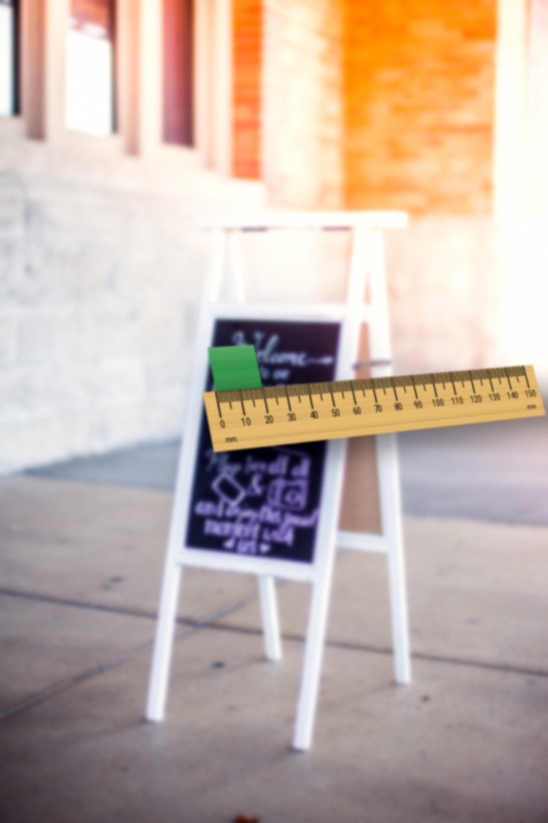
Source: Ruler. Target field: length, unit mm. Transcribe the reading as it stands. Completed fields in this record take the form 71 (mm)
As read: 20 (mm)
